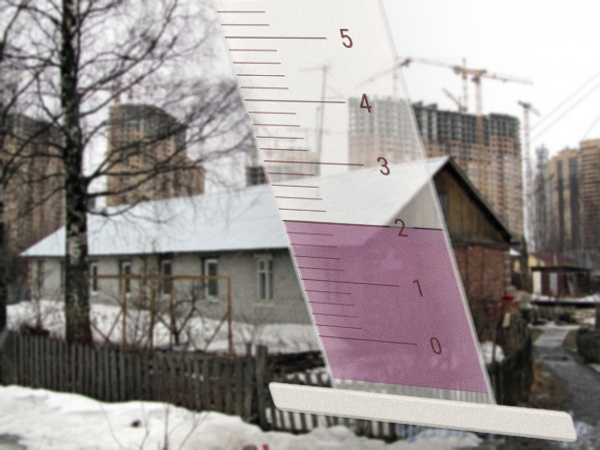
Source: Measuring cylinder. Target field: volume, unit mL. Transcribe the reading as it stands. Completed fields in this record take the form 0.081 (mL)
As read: 2 (mL)
